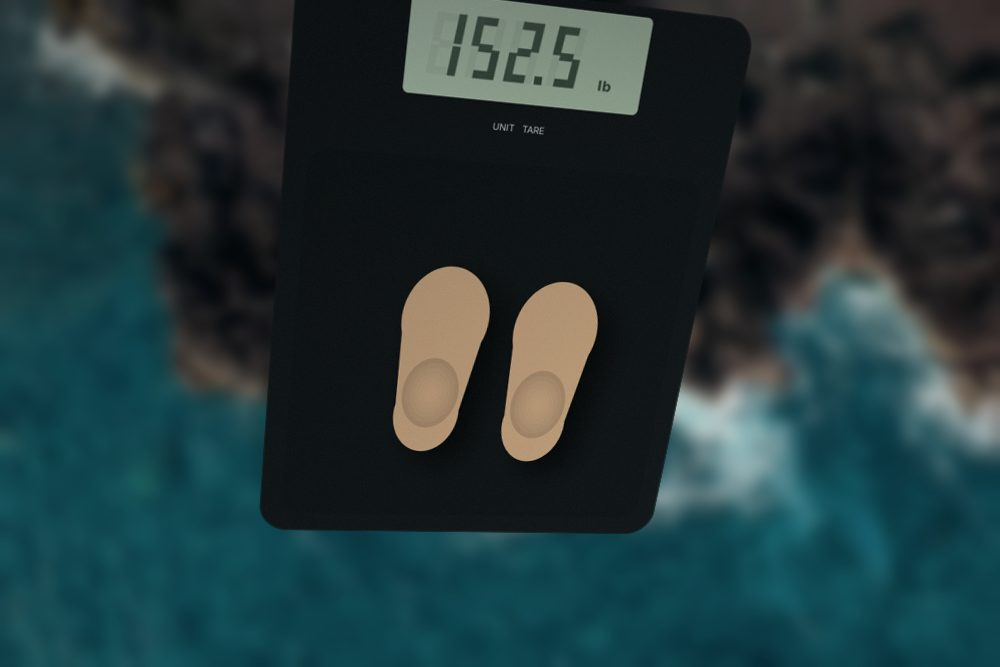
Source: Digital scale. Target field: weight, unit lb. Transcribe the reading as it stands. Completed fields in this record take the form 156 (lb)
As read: 152.5 (lb)
